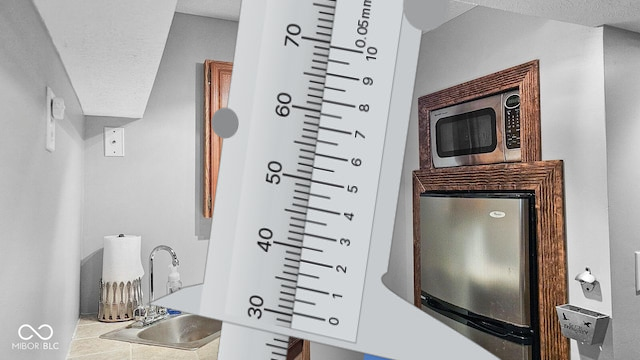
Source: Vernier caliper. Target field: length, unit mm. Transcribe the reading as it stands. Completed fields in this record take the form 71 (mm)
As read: 30.4 (mm)
